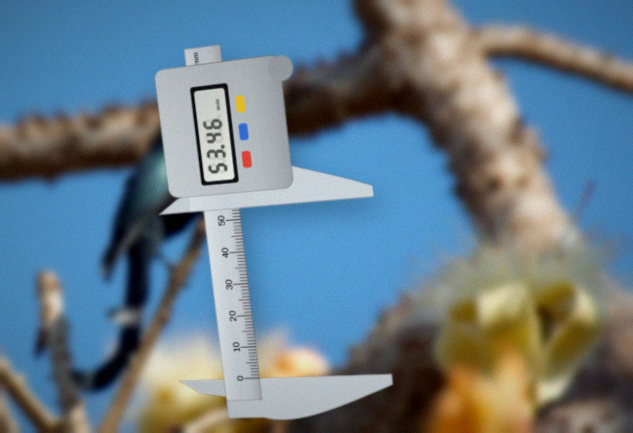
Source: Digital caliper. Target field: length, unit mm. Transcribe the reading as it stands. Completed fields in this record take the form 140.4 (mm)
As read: 53.46 (mm)
